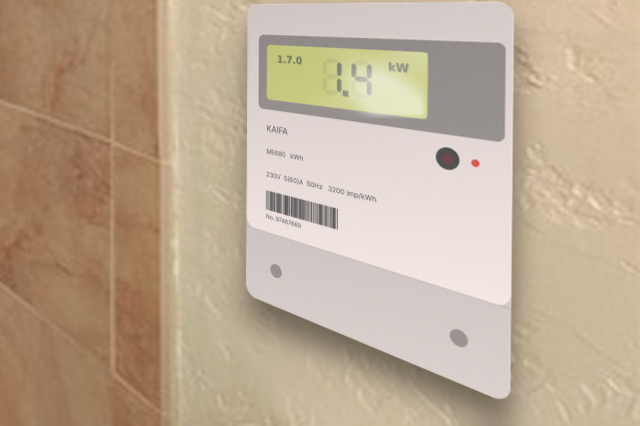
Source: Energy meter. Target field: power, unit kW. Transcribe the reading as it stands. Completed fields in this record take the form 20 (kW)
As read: 1.4 (kW)
